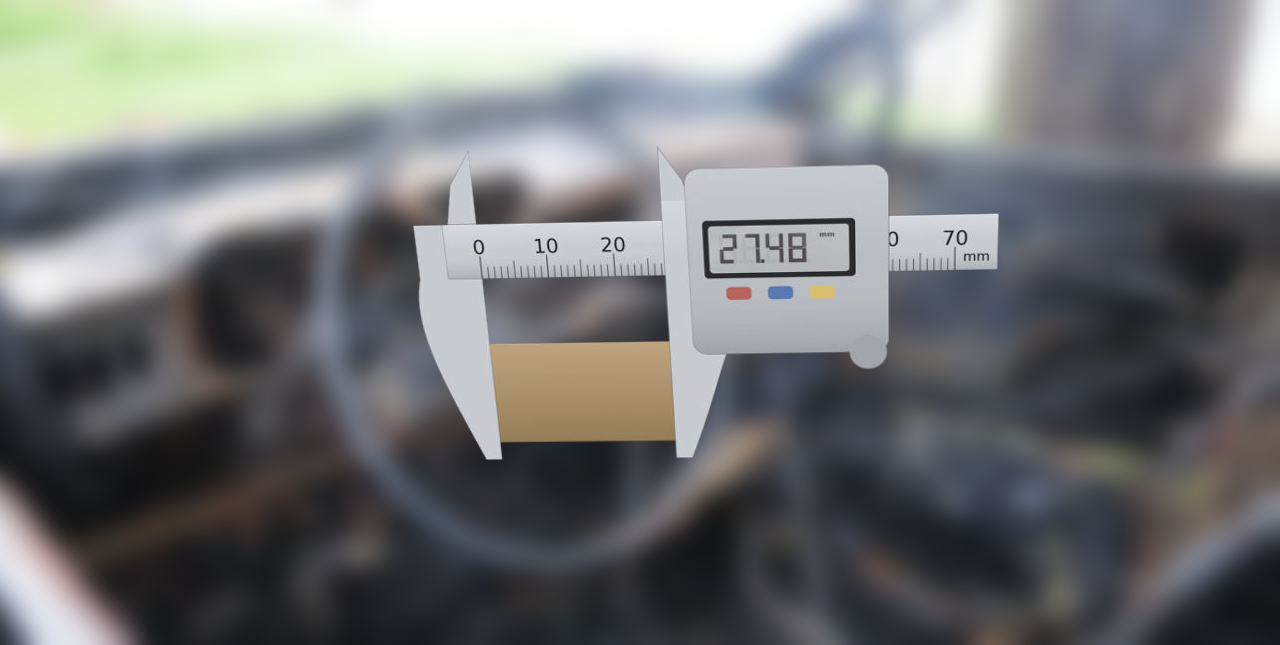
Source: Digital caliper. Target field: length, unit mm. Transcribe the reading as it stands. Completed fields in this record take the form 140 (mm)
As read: 27.48 (mm)
